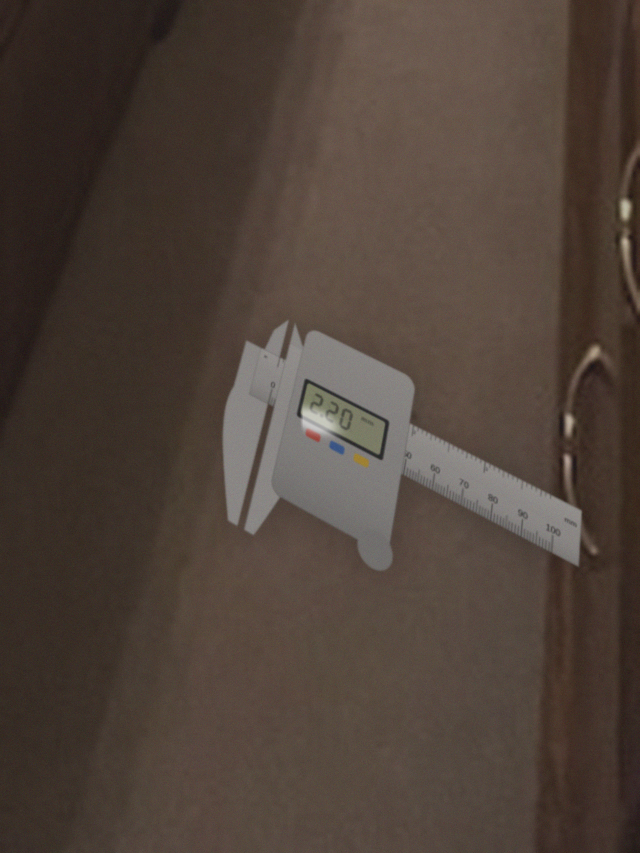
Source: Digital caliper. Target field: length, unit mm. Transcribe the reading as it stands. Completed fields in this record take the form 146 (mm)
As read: 2.20 (mm)
